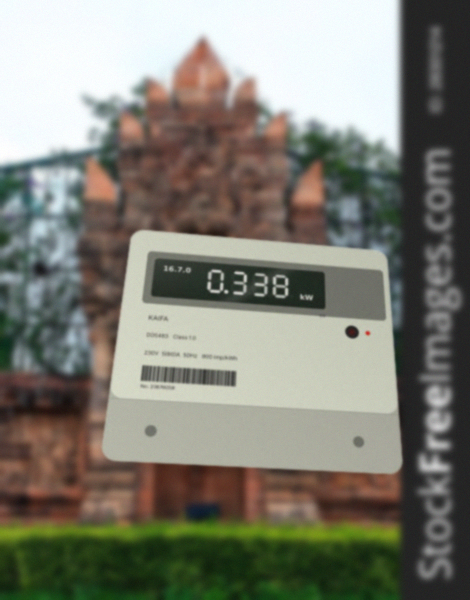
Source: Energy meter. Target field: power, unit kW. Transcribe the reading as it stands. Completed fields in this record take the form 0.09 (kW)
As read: 0.338 (kW)
